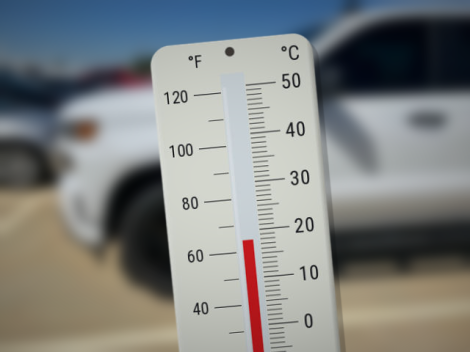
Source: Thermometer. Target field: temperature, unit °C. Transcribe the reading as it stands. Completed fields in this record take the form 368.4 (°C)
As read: 18 (°C)
